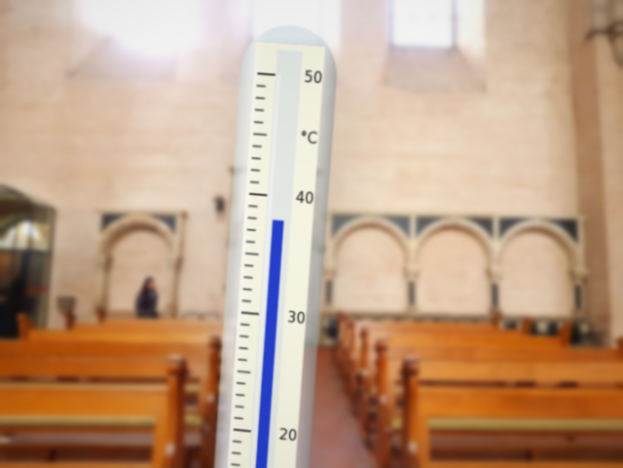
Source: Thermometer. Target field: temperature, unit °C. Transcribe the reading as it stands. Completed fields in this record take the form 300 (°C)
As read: 38 (°C)
